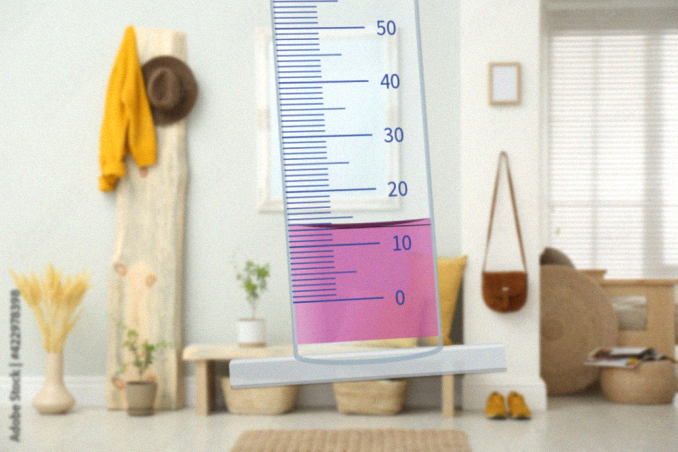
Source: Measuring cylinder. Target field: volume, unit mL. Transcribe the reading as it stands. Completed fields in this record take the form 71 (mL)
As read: 13 (mL)
